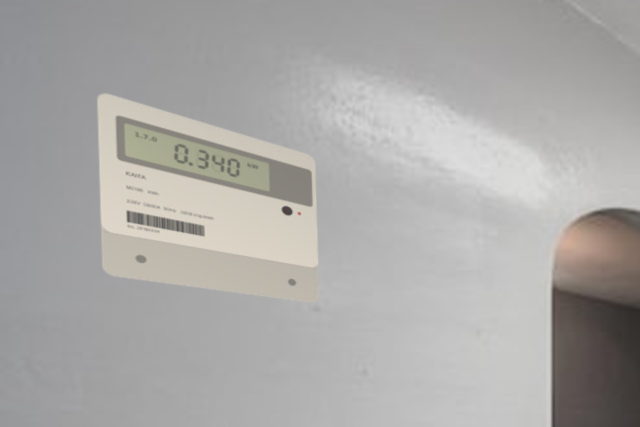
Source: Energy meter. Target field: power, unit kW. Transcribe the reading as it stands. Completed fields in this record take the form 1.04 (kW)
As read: 0.340 (kW)
